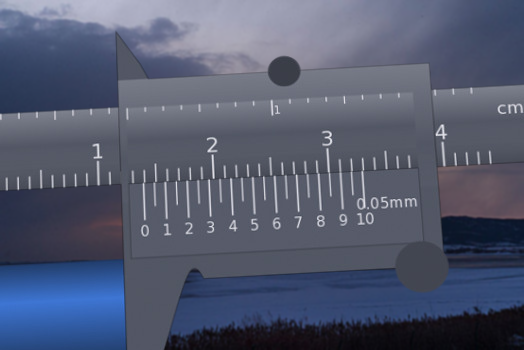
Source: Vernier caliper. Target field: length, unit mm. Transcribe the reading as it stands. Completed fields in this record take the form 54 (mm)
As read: 13.9 (mm)
